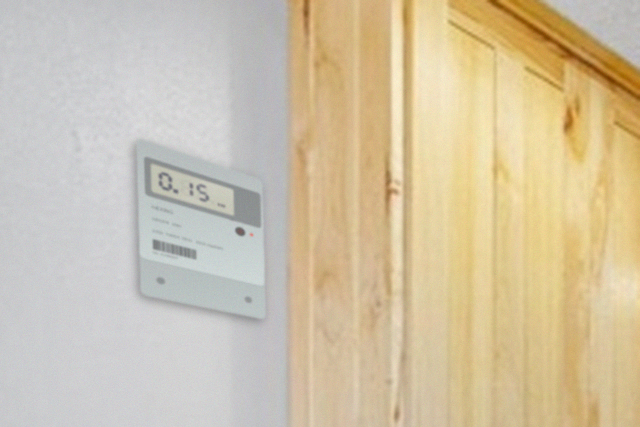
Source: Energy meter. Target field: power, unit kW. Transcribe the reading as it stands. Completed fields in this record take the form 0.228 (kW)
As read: 0.15 (kW)
